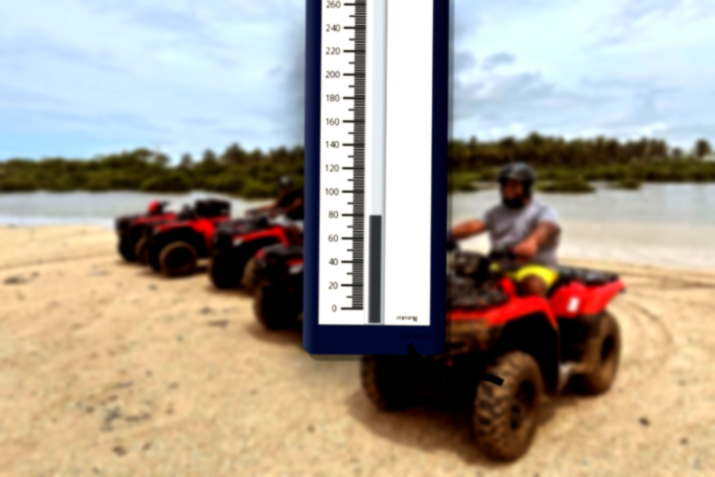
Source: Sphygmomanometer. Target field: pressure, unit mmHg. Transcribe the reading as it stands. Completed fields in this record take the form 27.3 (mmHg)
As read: 80 (mmHg)
